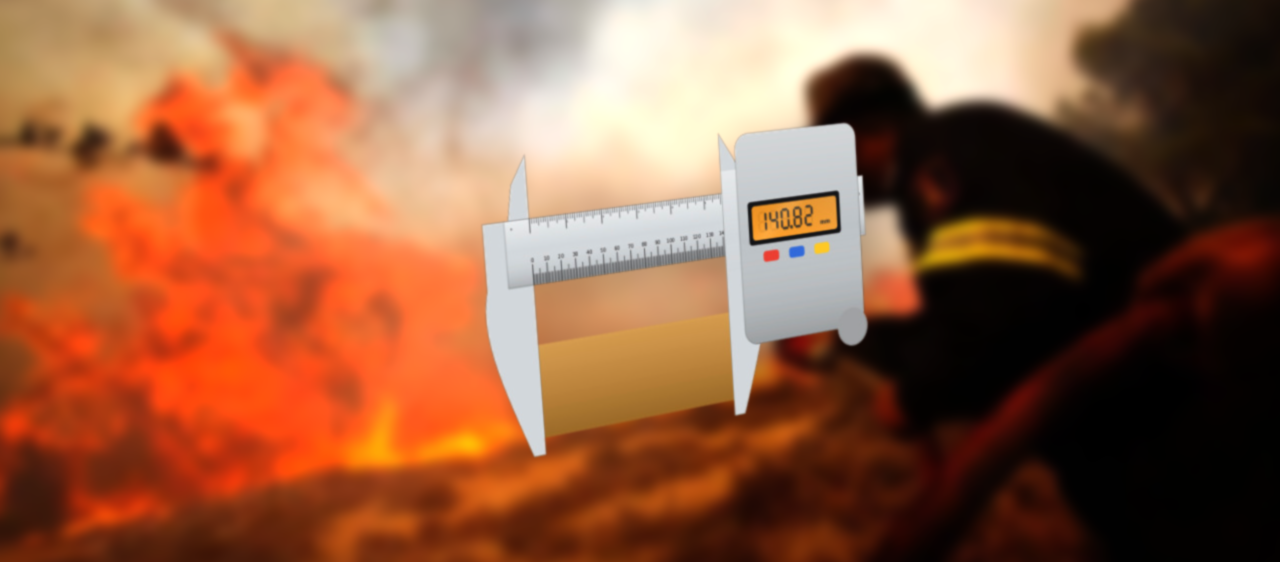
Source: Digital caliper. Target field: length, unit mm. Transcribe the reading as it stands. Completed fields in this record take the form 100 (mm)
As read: 140.82 (mm)
